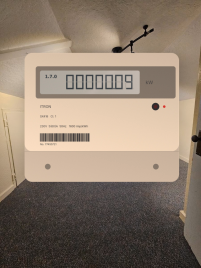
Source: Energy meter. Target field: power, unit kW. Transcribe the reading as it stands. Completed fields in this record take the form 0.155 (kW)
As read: 0.09 (kW)
